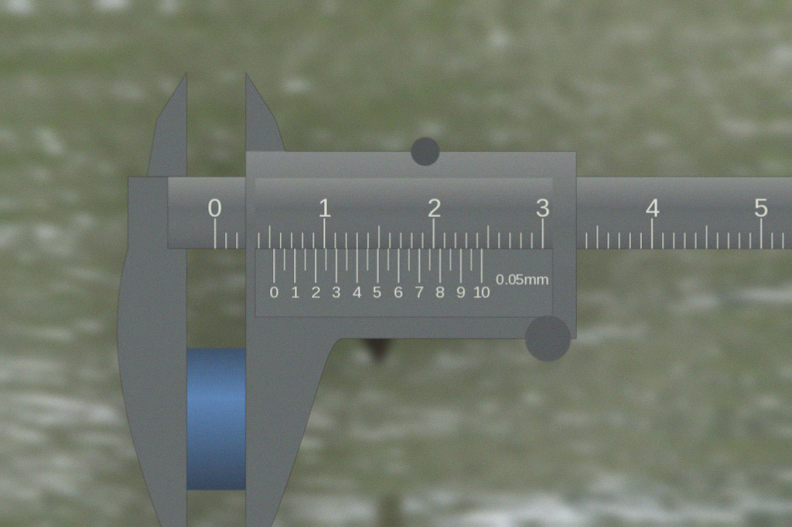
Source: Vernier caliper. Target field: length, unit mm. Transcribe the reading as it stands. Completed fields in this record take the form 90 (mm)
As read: 5.4 (mm)
